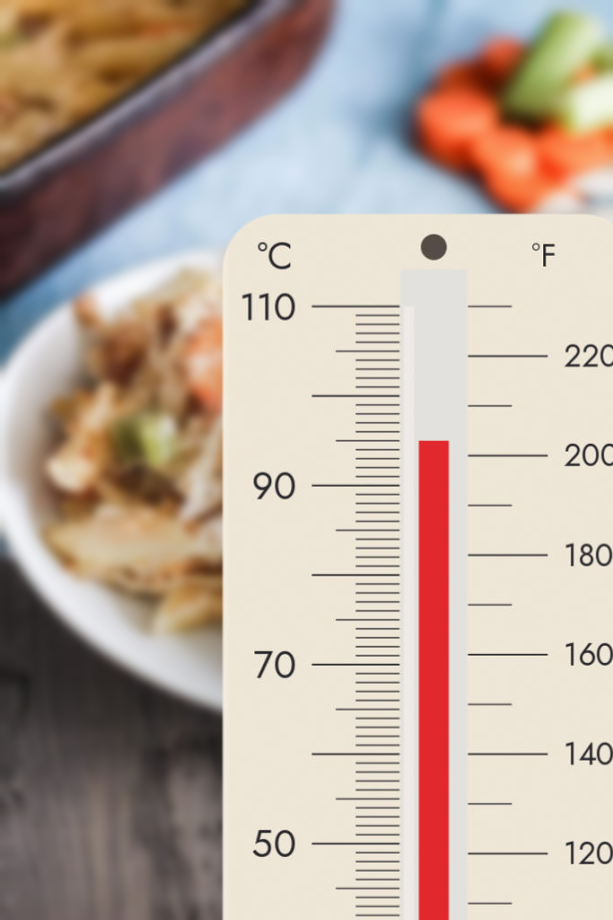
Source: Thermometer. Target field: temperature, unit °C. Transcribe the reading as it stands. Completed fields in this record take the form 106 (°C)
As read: 95 (°C)
